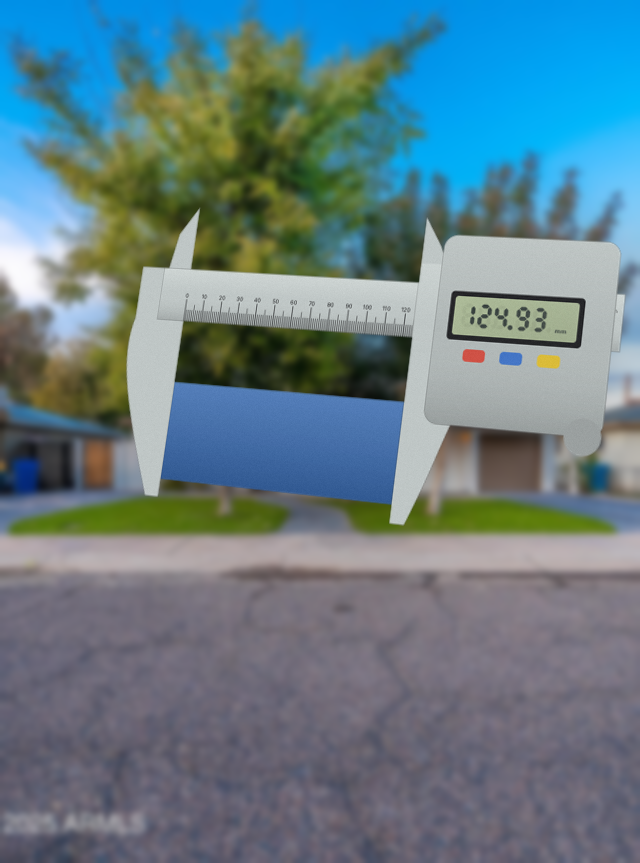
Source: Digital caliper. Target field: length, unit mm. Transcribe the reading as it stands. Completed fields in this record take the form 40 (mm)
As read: 124.93 (mm)
